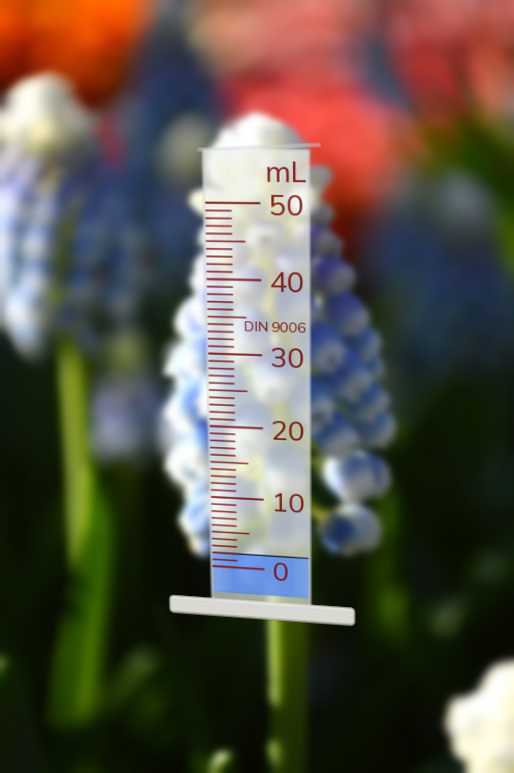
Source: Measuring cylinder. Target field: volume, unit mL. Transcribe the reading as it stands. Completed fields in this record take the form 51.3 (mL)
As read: 2 (mL)
